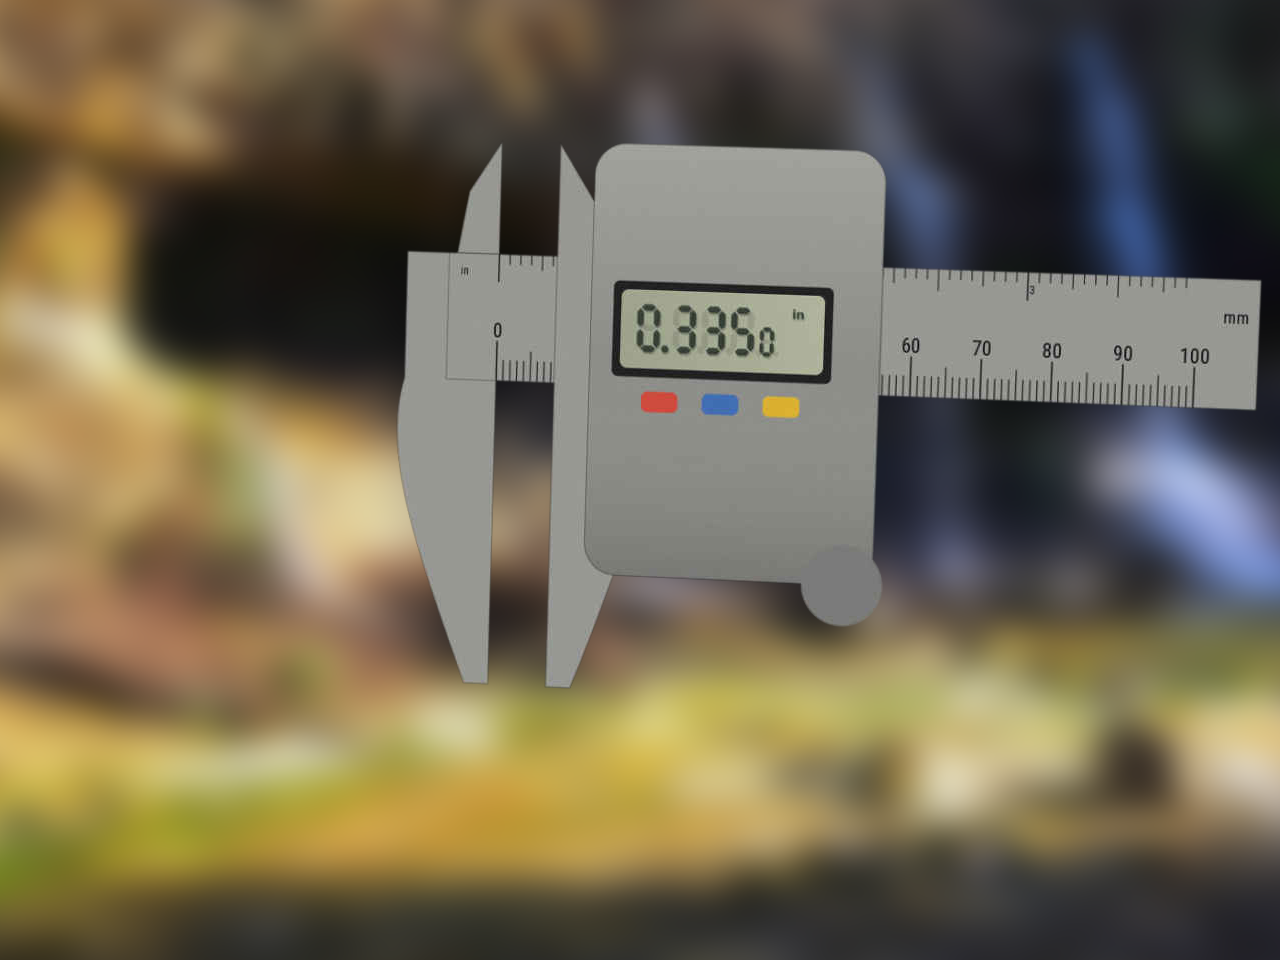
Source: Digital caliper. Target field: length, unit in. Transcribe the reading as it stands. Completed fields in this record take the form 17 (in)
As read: 0.3350 (in)
